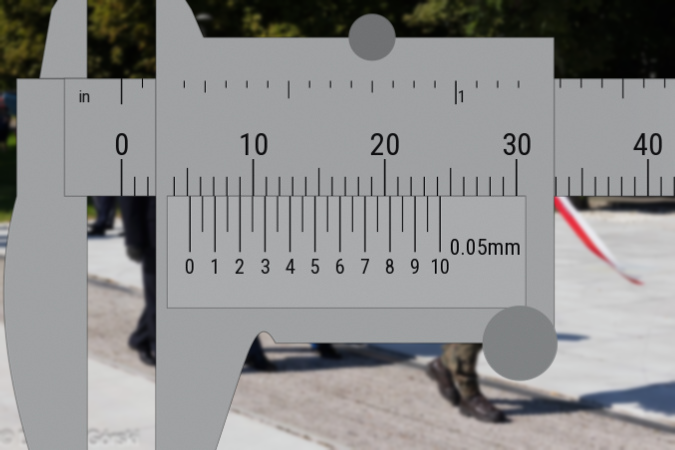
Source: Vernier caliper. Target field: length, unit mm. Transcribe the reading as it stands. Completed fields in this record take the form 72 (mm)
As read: 5.2 (mm)
